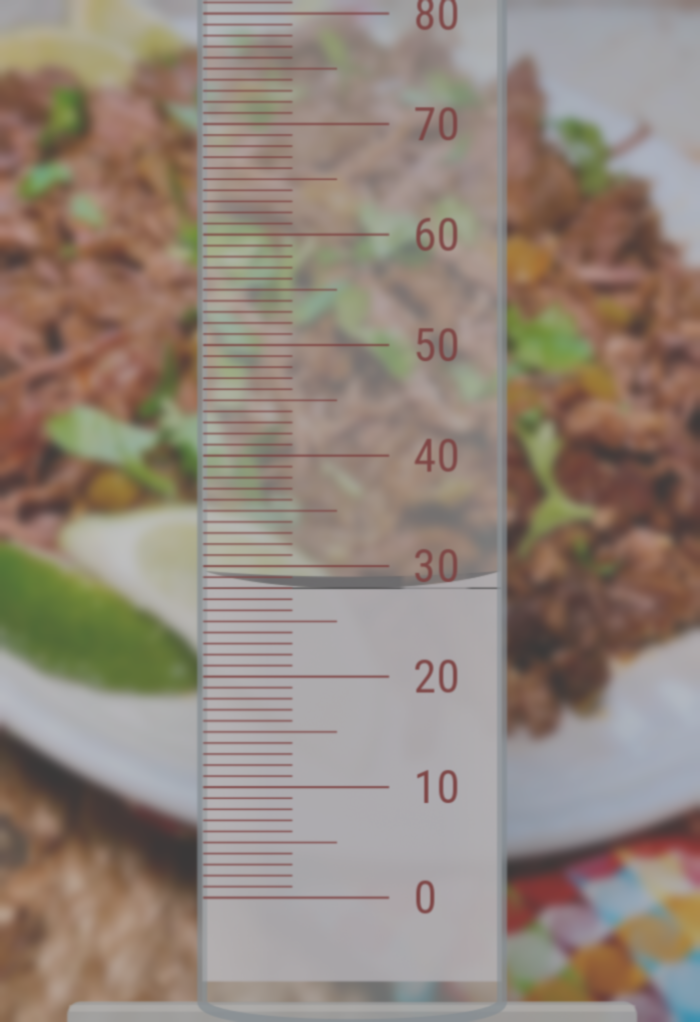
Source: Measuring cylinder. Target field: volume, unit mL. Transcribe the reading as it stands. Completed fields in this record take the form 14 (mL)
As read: 28 (mL)
